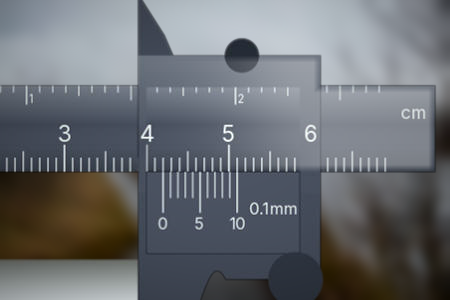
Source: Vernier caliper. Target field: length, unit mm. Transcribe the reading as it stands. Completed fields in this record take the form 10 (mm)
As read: 42.0 (mm)
